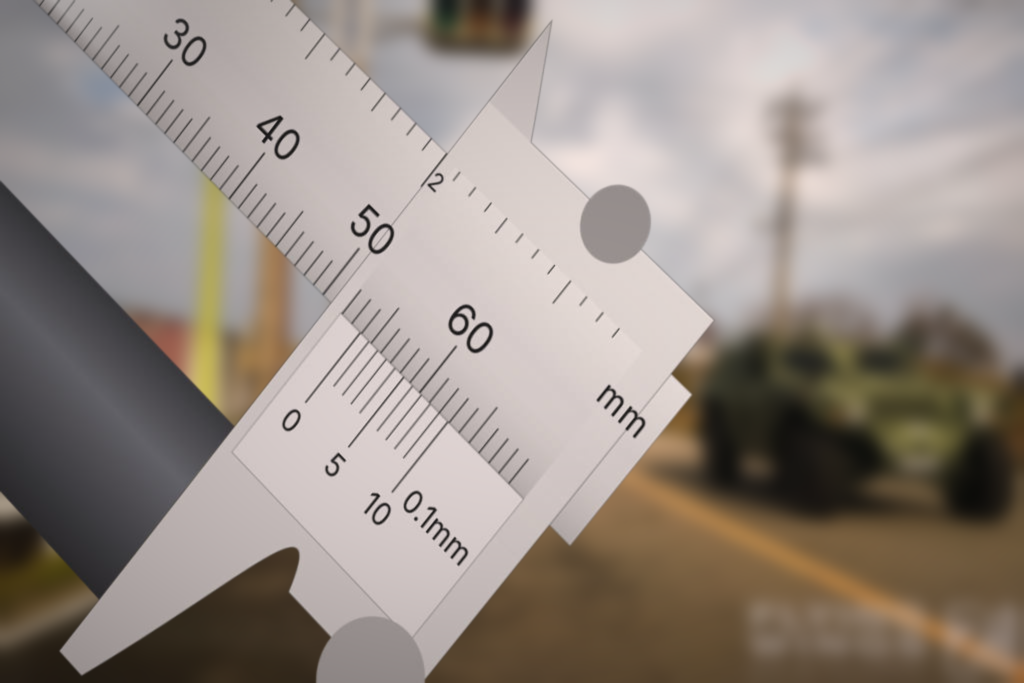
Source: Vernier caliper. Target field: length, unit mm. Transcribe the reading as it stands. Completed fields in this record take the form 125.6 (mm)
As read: 53.9 (mm)
